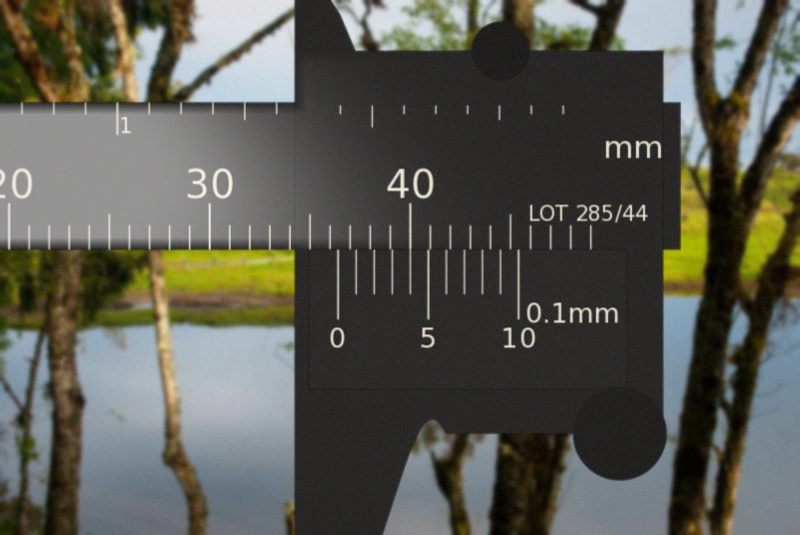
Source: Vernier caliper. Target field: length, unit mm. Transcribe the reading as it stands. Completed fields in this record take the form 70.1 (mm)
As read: 36.4 (mm)
